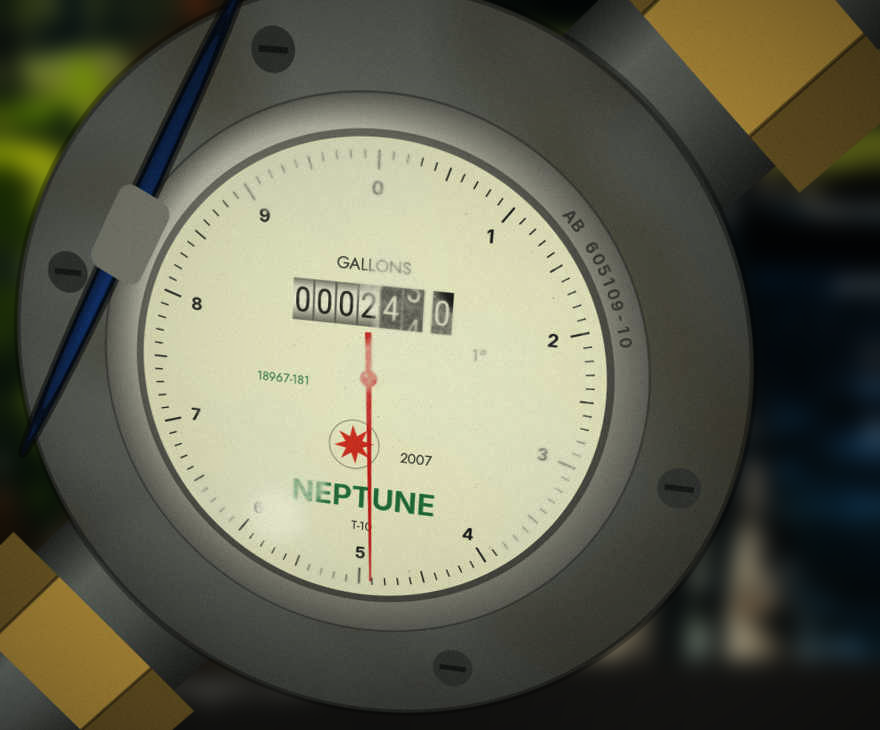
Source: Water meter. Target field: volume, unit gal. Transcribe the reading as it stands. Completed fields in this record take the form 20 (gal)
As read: 2434.9 (gal)
